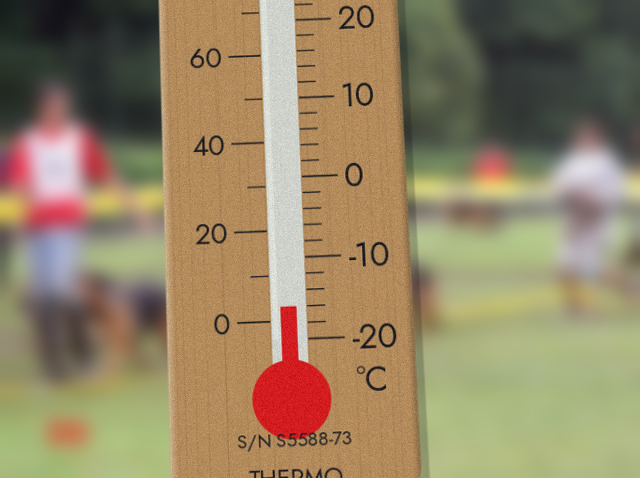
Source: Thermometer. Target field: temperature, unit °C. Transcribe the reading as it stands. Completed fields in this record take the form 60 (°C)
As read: -16 (°C)
